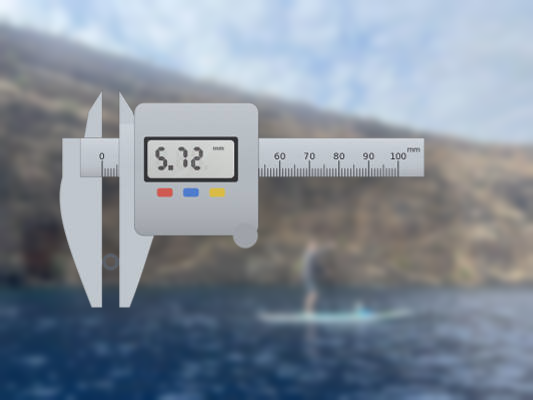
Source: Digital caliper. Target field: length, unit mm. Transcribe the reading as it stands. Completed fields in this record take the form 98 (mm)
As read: 5.72 (mm)
